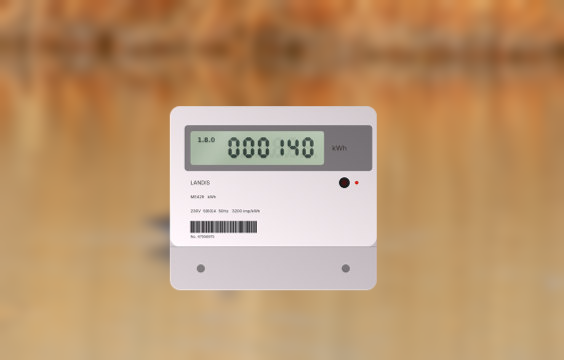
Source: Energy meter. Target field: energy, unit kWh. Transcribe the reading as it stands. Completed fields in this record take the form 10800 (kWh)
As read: 140 (kWh)
